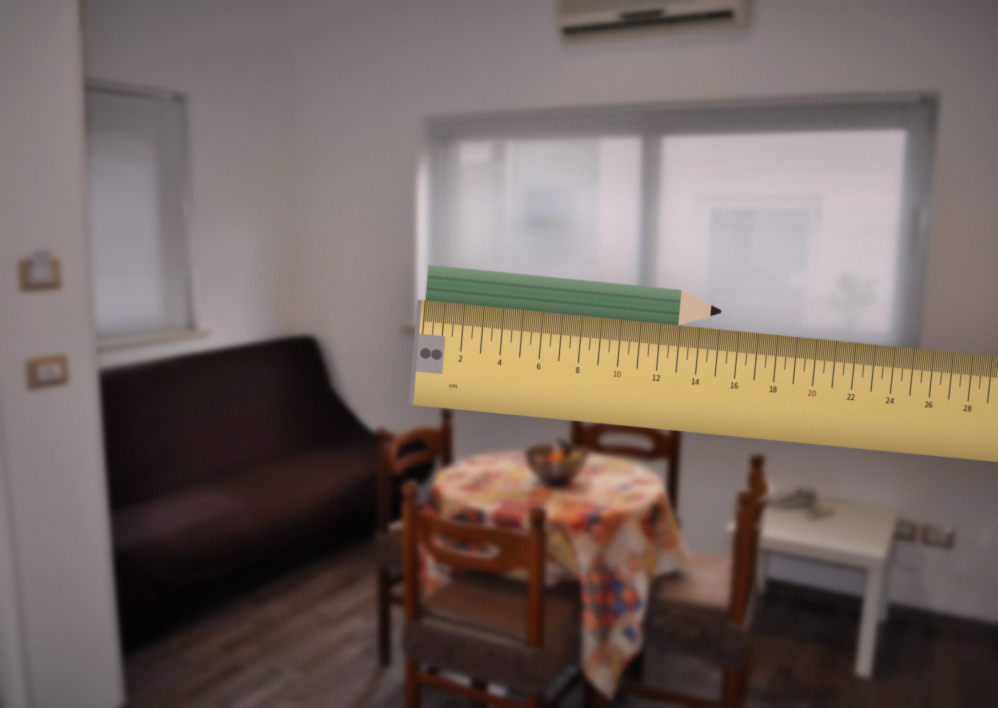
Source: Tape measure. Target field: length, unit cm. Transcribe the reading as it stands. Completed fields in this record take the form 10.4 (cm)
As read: 15 (cm)
